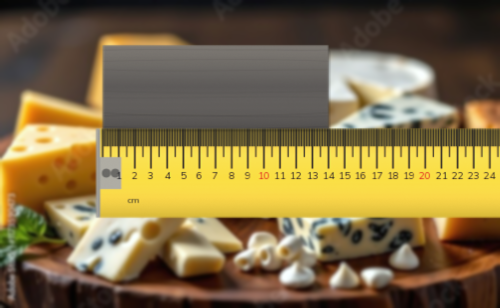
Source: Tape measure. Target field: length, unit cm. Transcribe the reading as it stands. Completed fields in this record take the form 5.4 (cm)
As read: 14 (cm)
